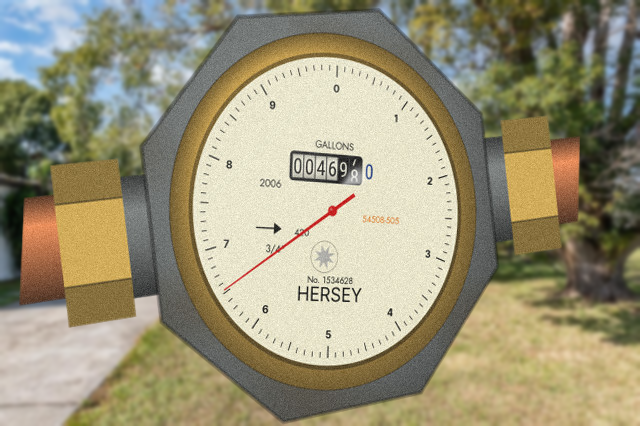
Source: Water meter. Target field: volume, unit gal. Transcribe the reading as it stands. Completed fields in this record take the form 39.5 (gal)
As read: 46976.5 (gal)
